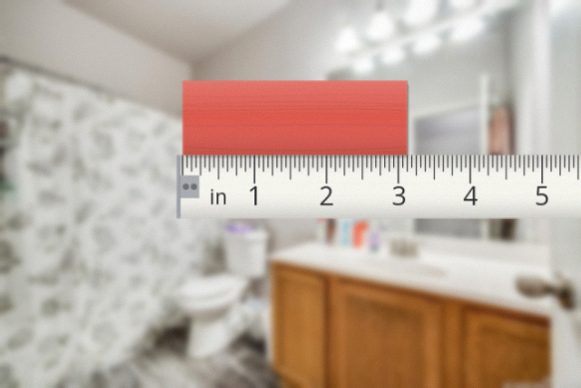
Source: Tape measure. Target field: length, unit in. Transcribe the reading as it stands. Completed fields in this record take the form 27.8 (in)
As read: 3.125 (in)
